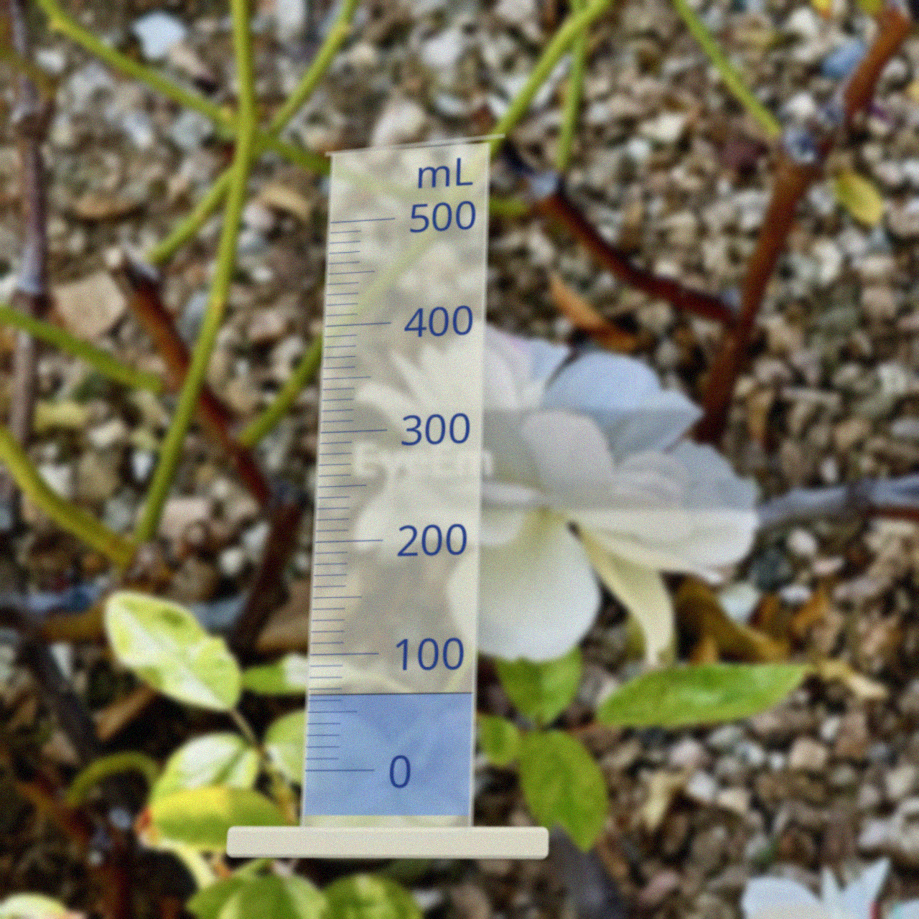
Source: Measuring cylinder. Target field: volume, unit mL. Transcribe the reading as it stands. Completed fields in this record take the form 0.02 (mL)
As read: 65 (mL)
